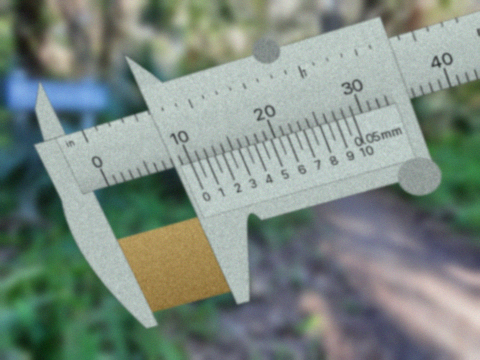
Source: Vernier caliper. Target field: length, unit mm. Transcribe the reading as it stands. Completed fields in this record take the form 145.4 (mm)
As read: 10.0 (mm)
